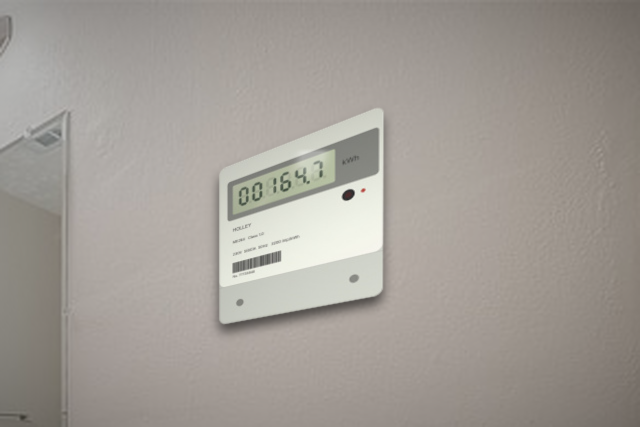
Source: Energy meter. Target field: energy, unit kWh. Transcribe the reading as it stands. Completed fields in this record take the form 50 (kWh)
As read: 164.7 (kWh)
